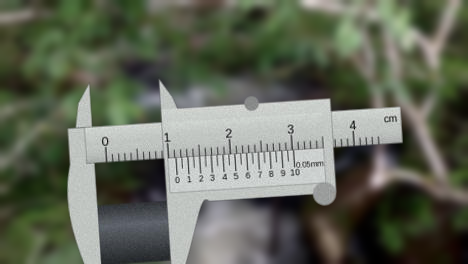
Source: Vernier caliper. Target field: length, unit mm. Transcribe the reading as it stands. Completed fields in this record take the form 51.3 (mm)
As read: 11.2 (mm)
